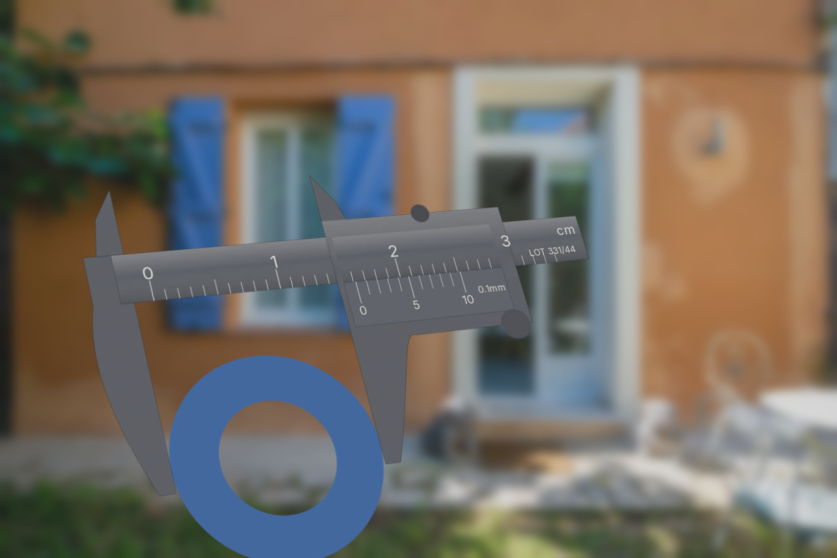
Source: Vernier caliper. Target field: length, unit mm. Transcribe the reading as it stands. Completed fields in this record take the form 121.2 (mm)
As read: 16.2 (mm)
